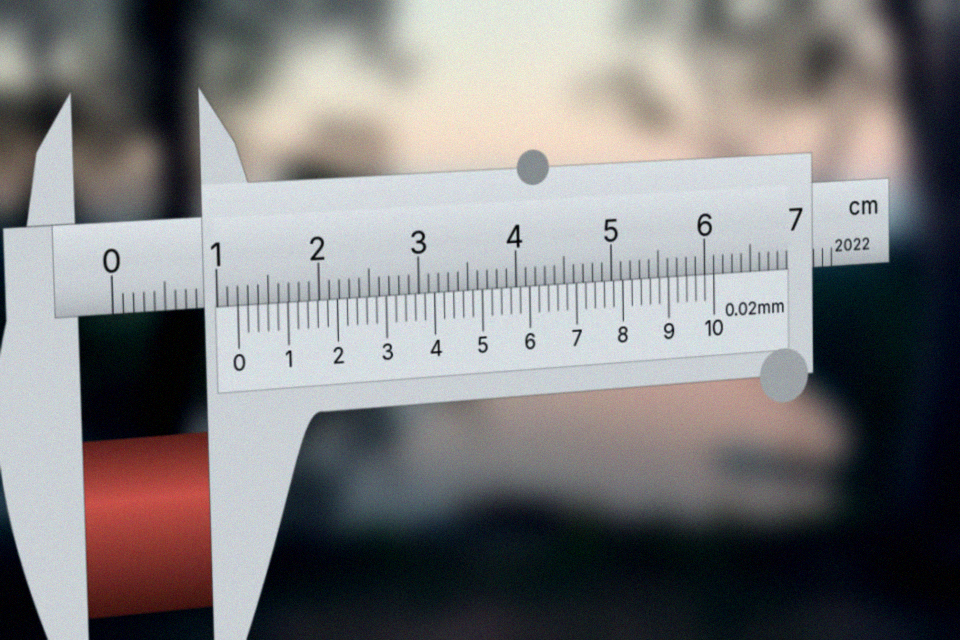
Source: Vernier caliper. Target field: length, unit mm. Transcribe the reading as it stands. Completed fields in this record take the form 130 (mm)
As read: 12.0 (mm)
